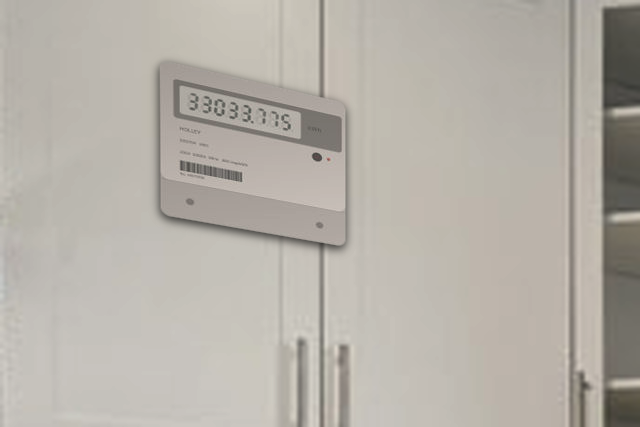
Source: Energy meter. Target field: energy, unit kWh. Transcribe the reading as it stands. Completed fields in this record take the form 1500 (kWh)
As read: 33033.775 (kWh)
